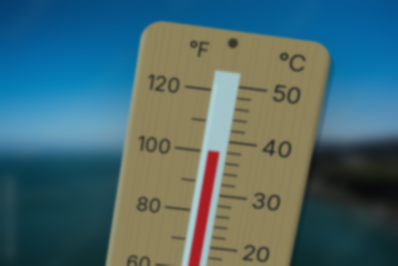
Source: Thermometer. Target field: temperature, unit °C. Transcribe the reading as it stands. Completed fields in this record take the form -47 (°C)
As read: 38 (°C)
